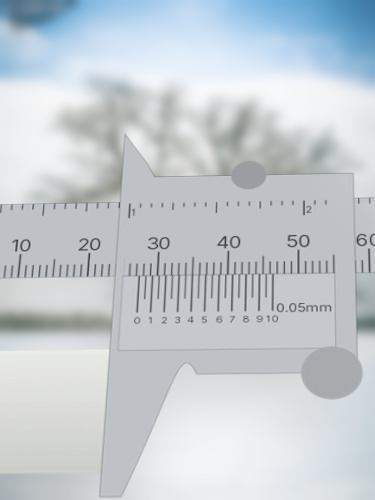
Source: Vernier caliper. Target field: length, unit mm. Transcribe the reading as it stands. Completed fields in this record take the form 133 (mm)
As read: 27.4 (mm)
